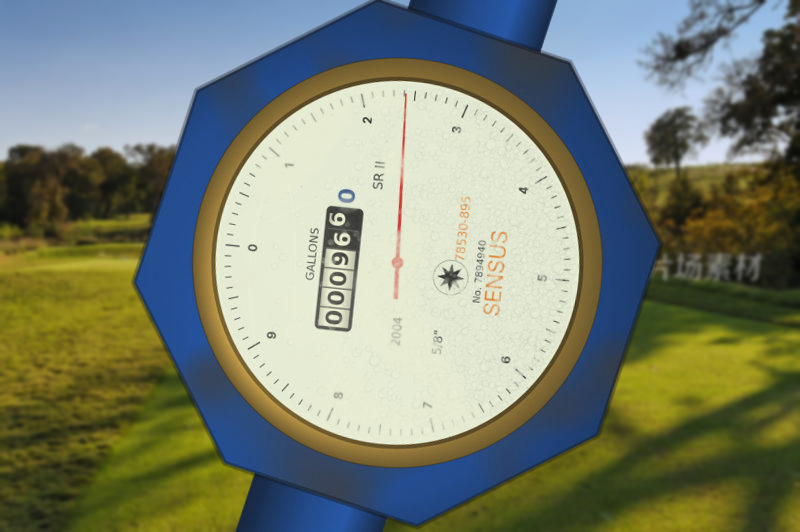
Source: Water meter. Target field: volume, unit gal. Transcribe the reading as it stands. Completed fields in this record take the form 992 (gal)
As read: 9662.4 (gal)
